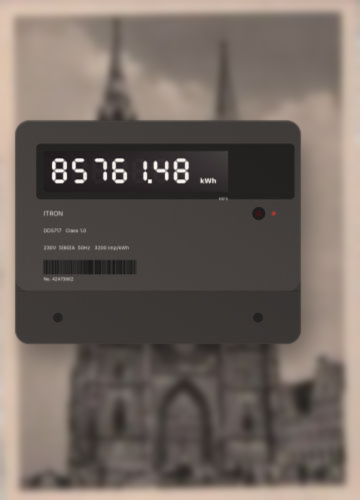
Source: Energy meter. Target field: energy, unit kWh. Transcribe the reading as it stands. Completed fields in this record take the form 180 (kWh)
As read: 85761.48 (kWh)
